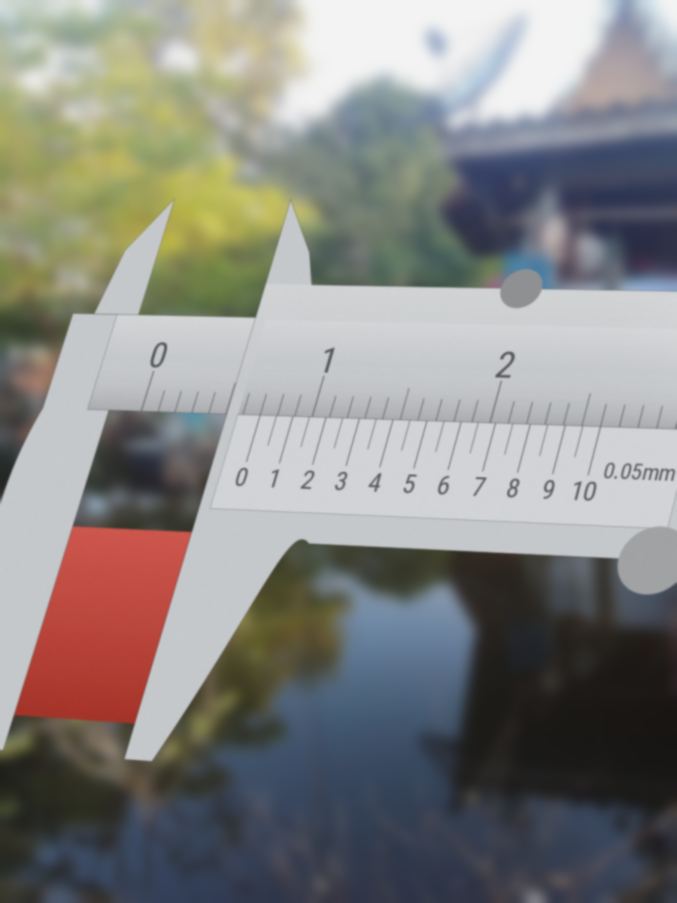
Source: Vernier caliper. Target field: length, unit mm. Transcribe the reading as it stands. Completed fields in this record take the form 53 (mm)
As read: 7.0 (mm)
